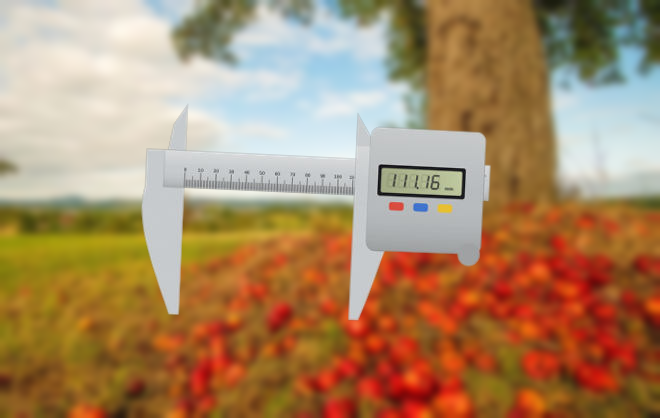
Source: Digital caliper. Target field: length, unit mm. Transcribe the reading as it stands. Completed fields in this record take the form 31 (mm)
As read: 111.16 (mm)
